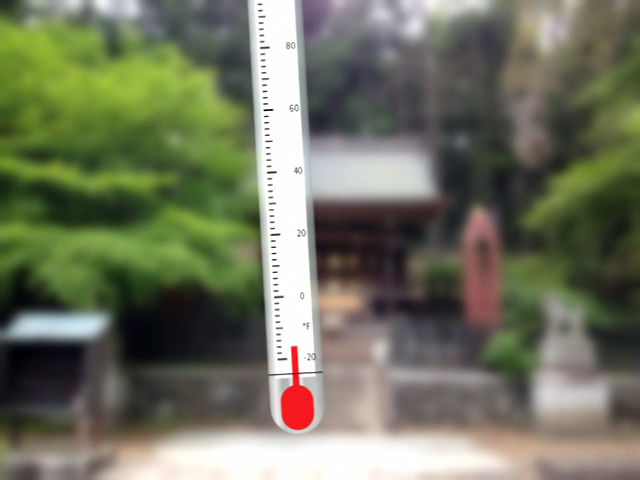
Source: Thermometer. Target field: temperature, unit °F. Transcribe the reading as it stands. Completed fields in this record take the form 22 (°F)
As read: -16 (°F)
